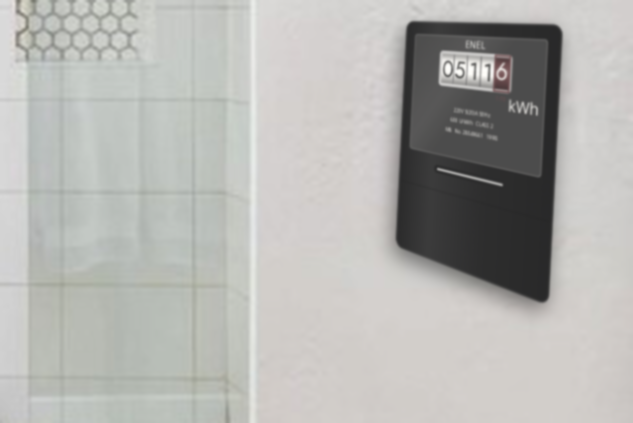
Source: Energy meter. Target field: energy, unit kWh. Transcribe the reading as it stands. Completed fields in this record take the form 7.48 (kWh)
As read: 511.6 (kWh)
